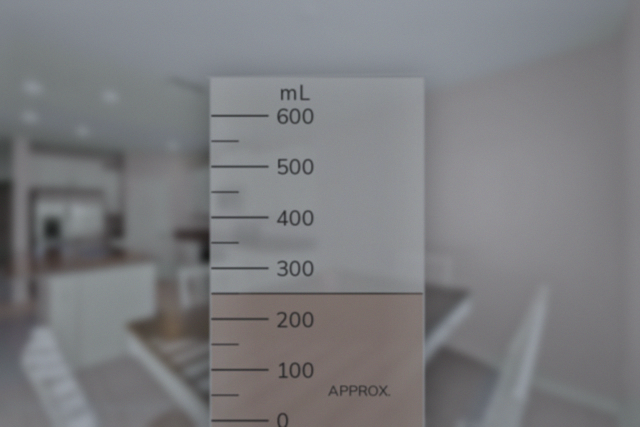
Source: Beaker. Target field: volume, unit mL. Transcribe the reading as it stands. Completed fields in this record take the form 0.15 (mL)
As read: 250 (mL)
